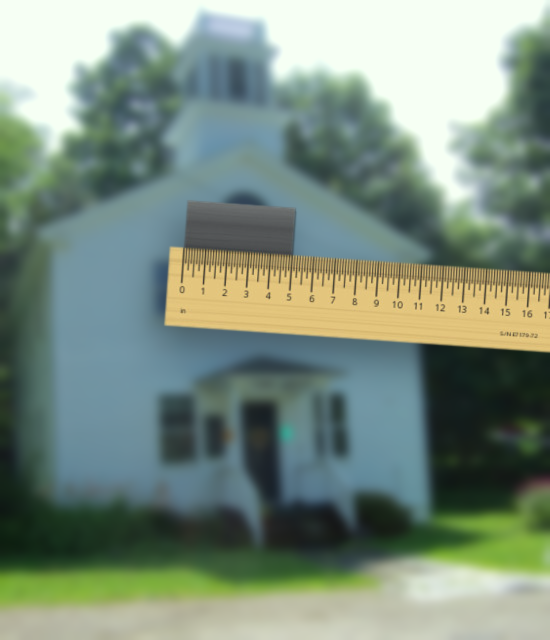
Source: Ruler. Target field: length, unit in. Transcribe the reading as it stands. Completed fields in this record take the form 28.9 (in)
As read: 5 (in)
